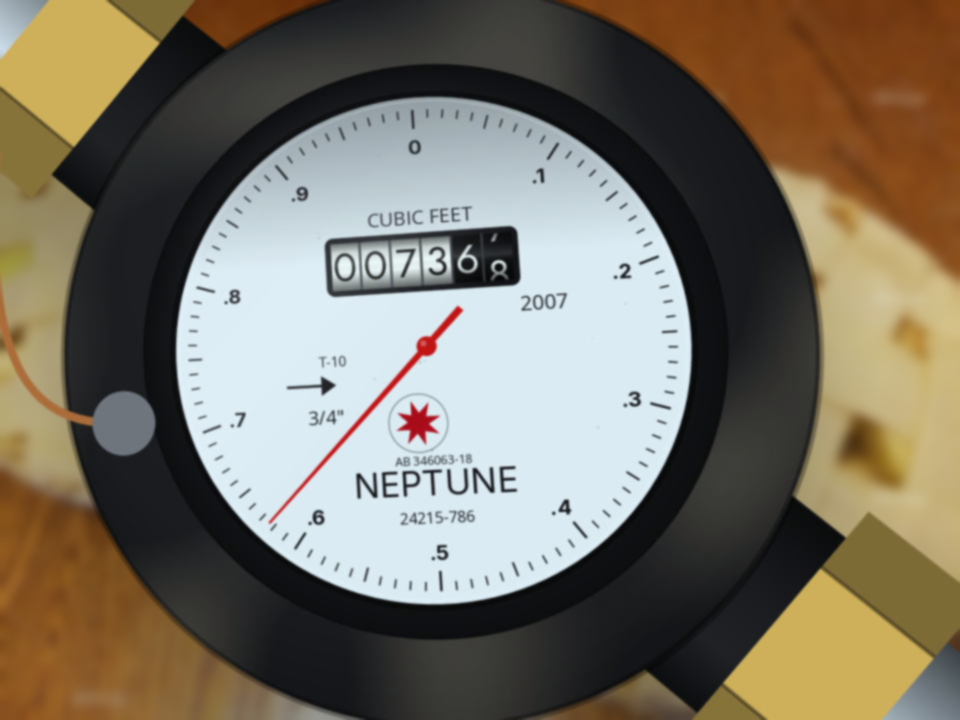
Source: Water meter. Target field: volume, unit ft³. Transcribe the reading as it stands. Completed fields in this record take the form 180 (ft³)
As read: 7367.62 (ft³)
